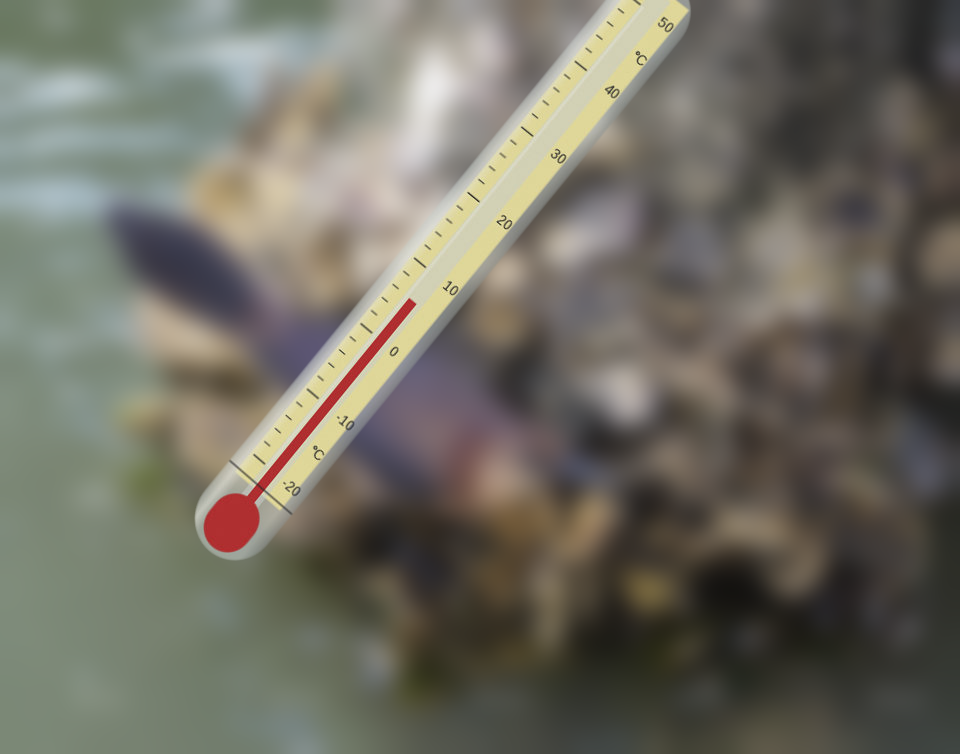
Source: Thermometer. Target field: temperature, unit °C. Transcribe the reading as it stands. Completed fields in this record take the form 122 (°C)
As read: 6 (°C)
